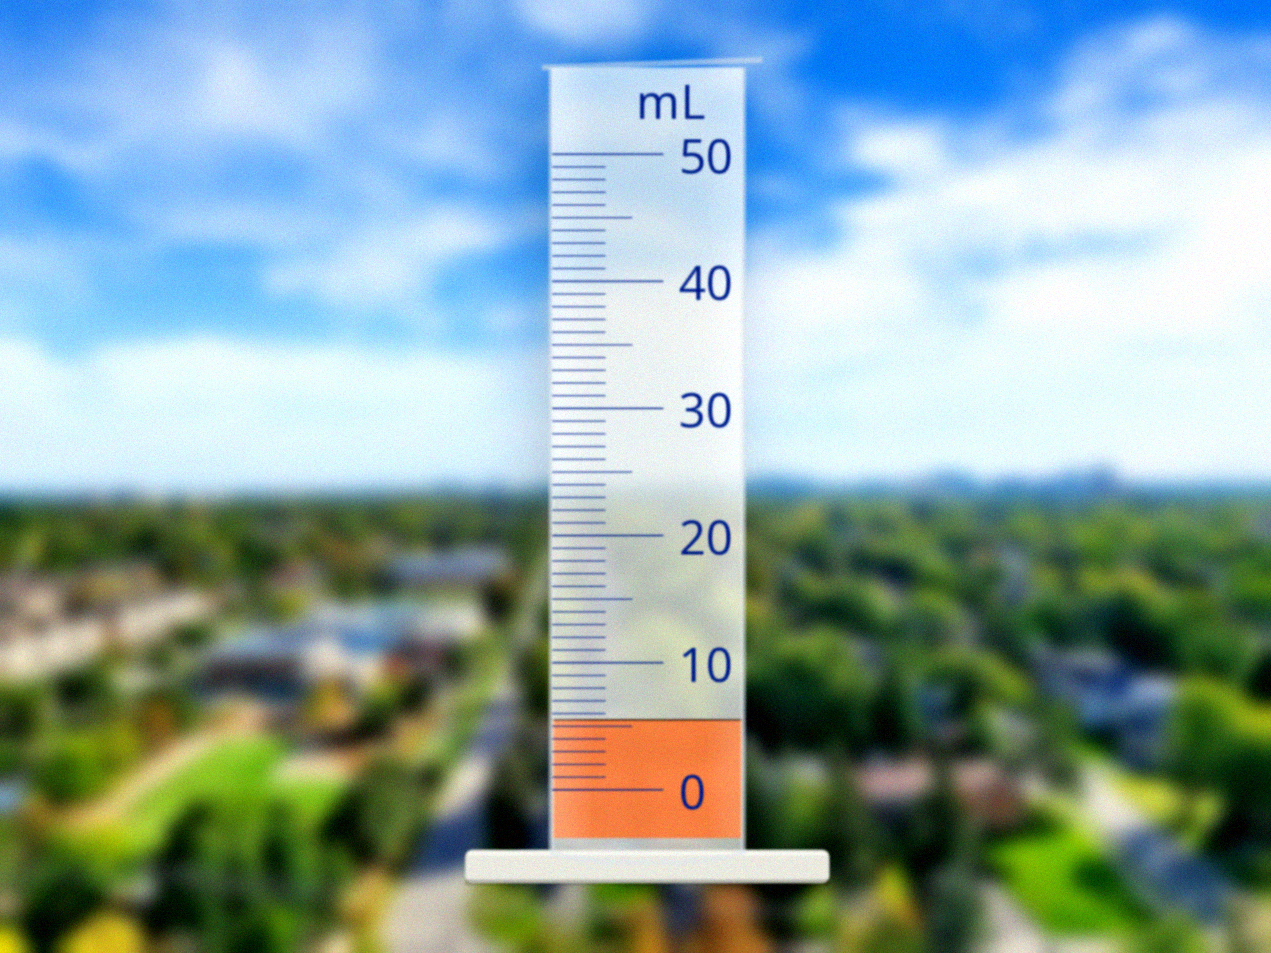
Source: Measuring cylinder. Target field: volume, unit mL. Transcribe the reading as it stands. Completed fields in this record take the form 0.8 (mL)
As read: 5.5 (mL)
